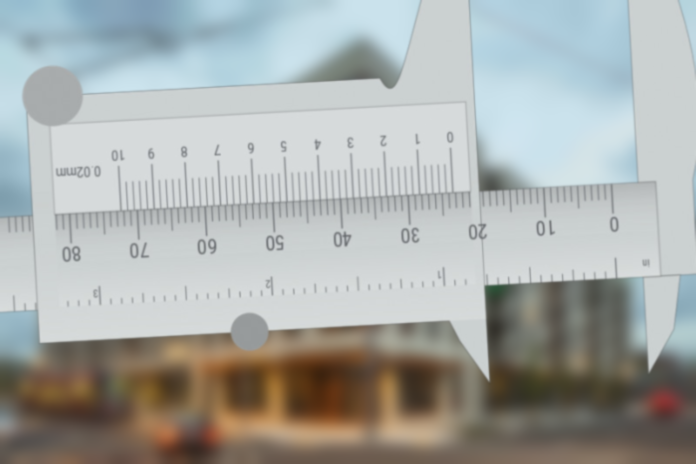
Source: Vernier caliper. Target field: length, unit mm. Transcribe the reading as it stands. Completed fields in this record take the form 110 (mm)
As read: 23.4 (mm)
